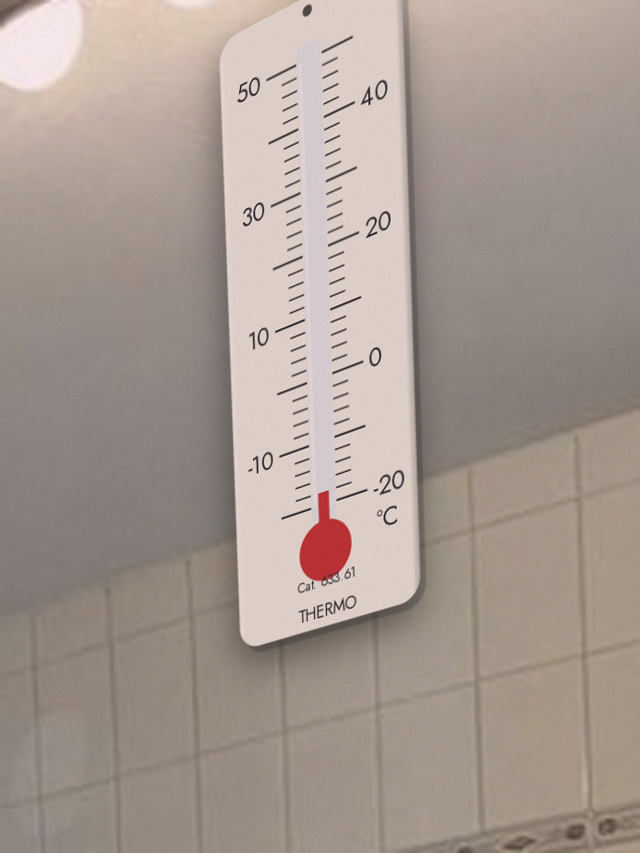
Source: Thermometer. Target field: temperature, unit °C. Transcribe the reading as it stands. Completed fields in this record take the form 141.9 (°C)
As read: -18 (°C)
